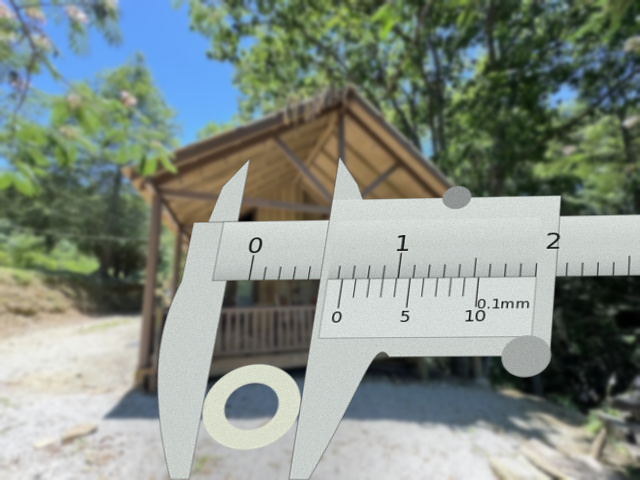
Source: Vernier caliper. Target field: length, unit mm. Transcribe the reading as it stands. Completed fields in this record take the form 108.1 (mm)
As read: 6.3 (mm)
